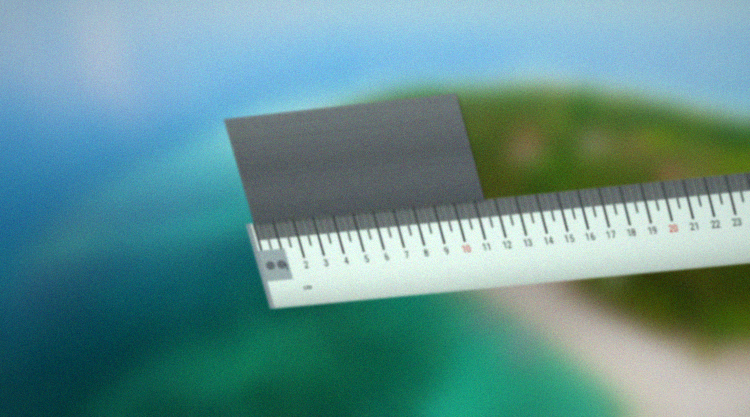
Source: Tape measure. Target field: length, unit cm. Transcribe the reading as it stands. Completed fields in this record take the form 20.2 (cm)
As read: 11.5 (cm)
